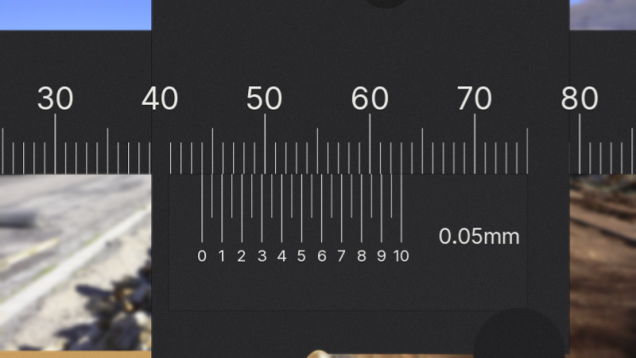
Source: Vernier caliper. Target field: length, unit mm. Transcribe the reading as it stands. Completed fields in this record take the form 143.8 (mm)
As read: 44.0 (mm)
